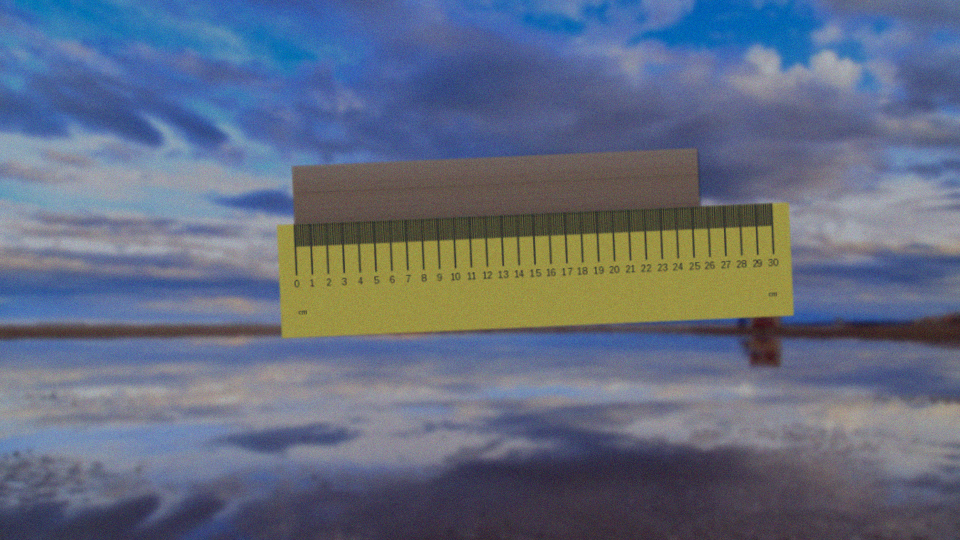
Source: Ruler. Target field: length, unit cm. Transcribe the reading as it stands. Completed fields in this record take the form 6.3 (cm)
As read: 25.5 (cm)
